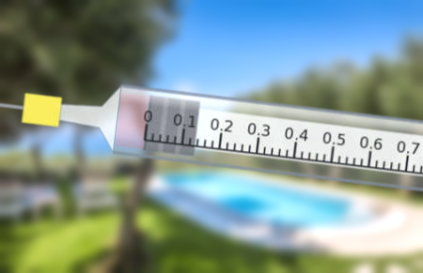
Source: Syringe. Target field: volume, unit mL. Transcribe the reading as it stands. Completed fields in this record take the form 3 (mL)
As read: 0 (mL)
